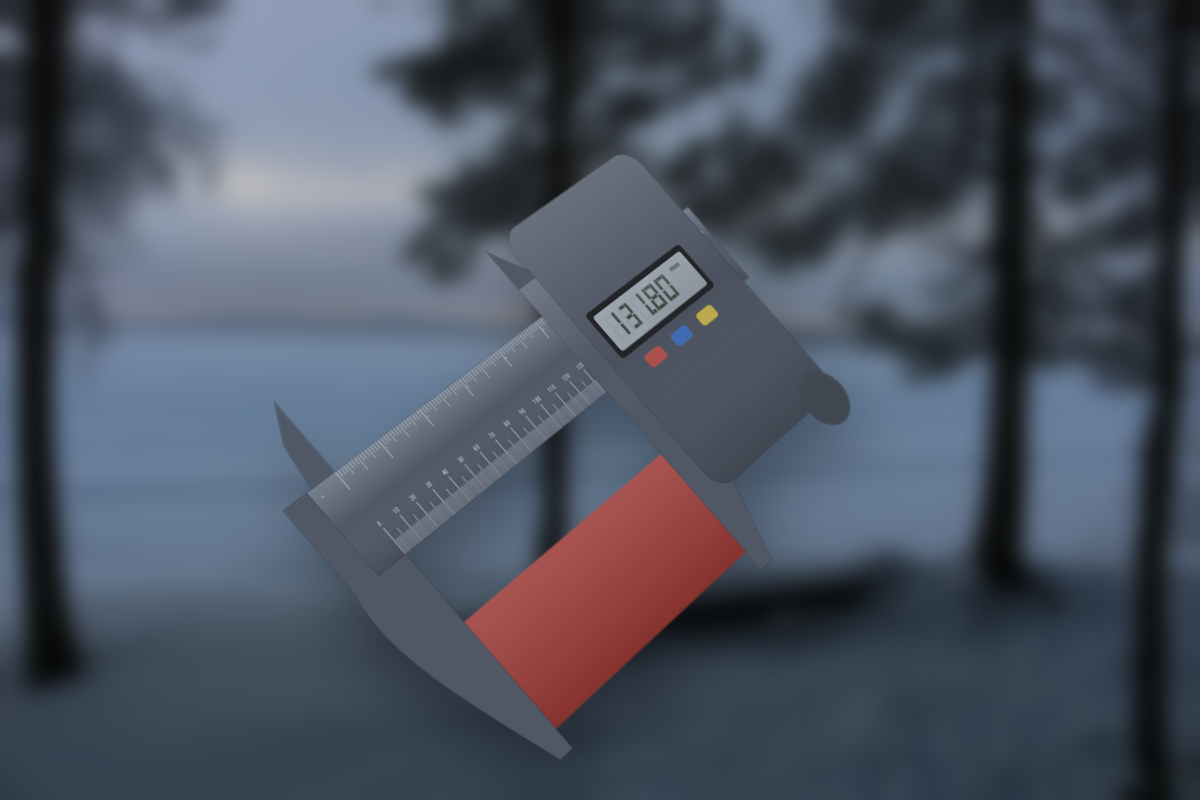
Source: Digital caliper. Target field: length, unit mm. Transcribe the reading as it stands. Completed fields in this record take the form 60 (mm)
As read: 131.80 (mm)
